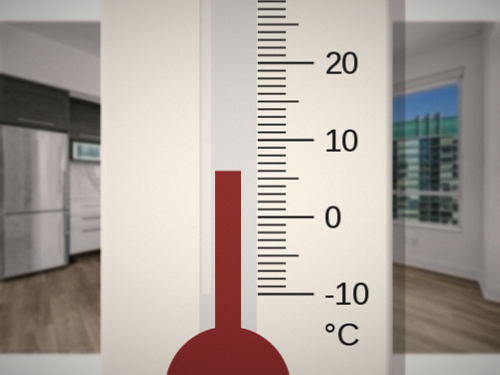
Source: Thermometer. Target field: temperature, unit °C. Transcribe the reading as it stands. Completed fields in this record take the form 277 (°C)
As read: 6 (°C)
